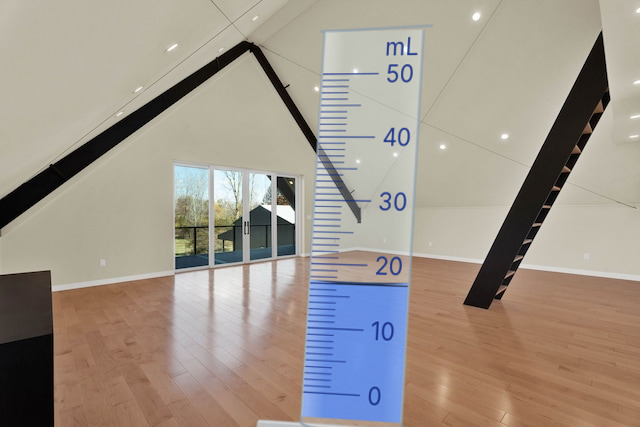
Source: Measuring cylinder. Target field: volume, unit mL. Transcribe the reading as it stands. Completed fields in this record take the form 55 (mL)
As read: 17 (mL)
